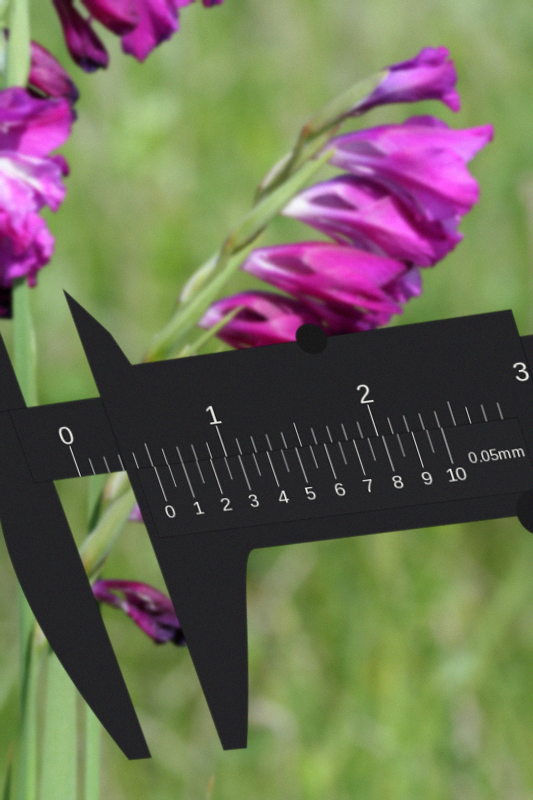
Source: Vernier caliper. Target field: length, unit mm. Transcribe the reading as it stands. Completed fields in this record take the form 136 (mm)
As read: 5.1 (mm)
